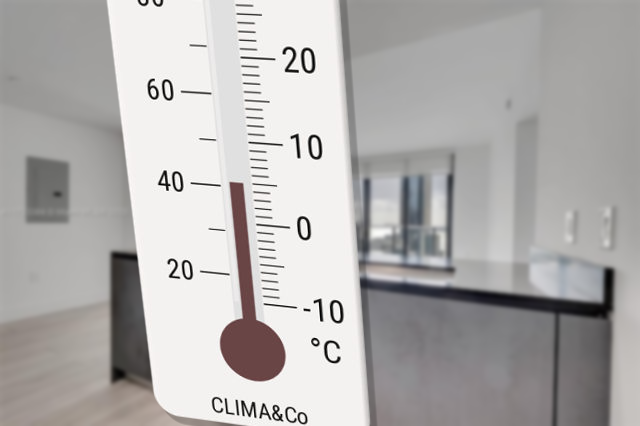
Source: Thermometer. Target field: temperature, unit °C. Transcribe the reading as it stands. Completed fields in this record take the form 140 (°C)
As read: 5 (°C)
